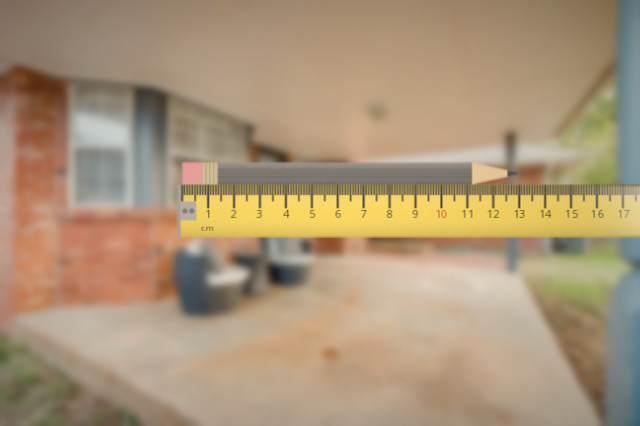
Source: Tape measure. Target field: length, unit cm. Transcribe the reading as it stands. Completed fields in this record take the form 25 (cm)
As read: 13 (cm)
